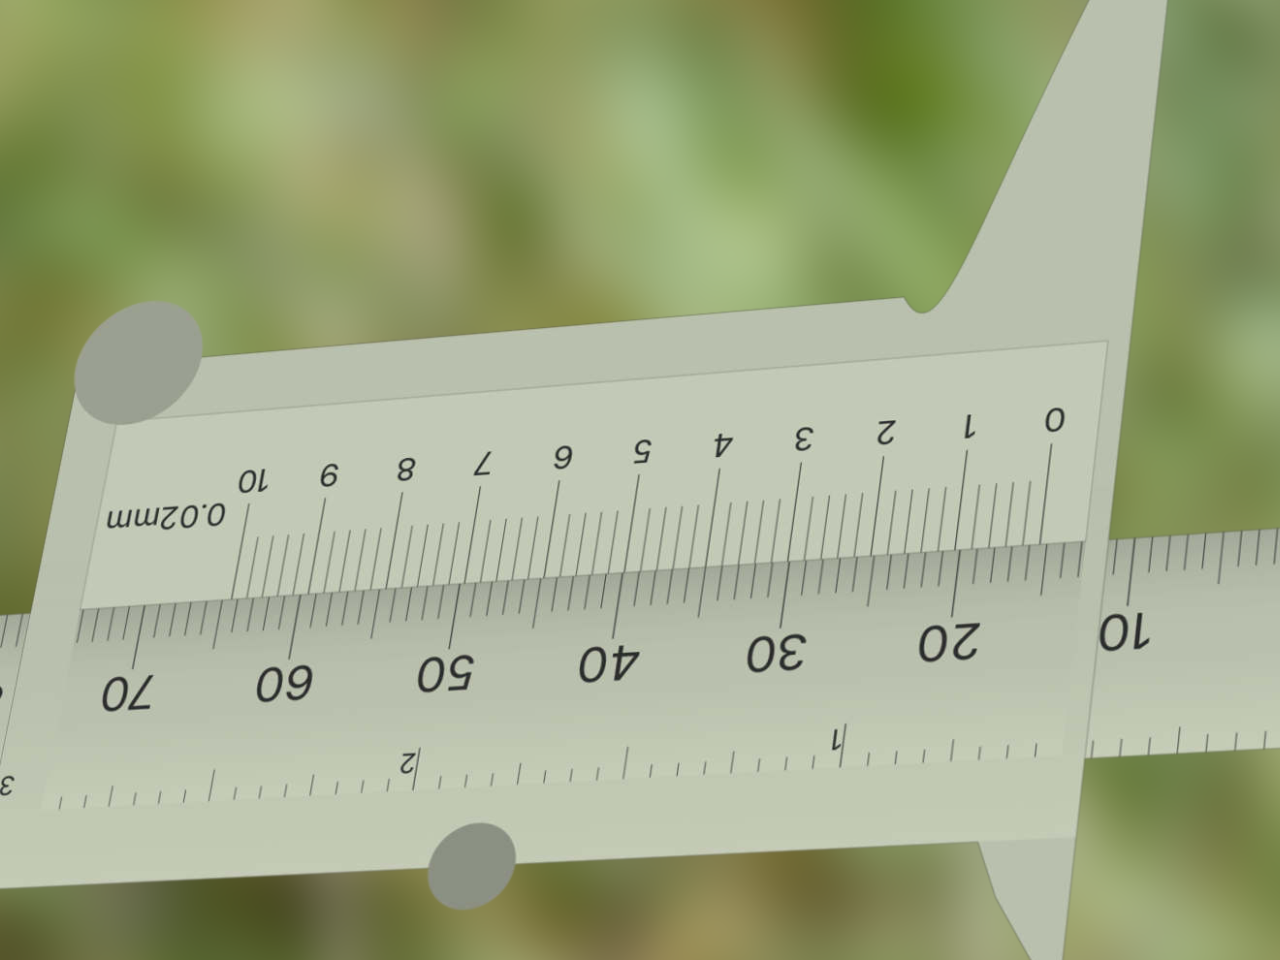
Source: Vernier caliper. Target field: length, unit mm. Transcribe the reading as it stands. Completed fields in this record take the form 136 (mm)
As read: 15.4 (mm)
